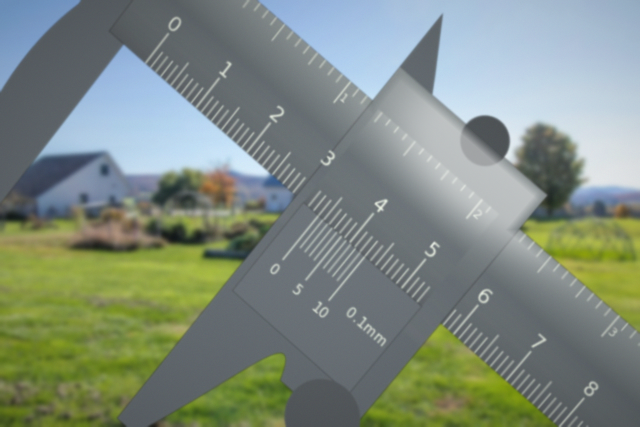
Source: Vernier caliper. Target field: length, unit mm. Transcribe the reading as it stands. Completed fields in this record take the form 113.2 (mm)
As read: 34.0 (mm)
